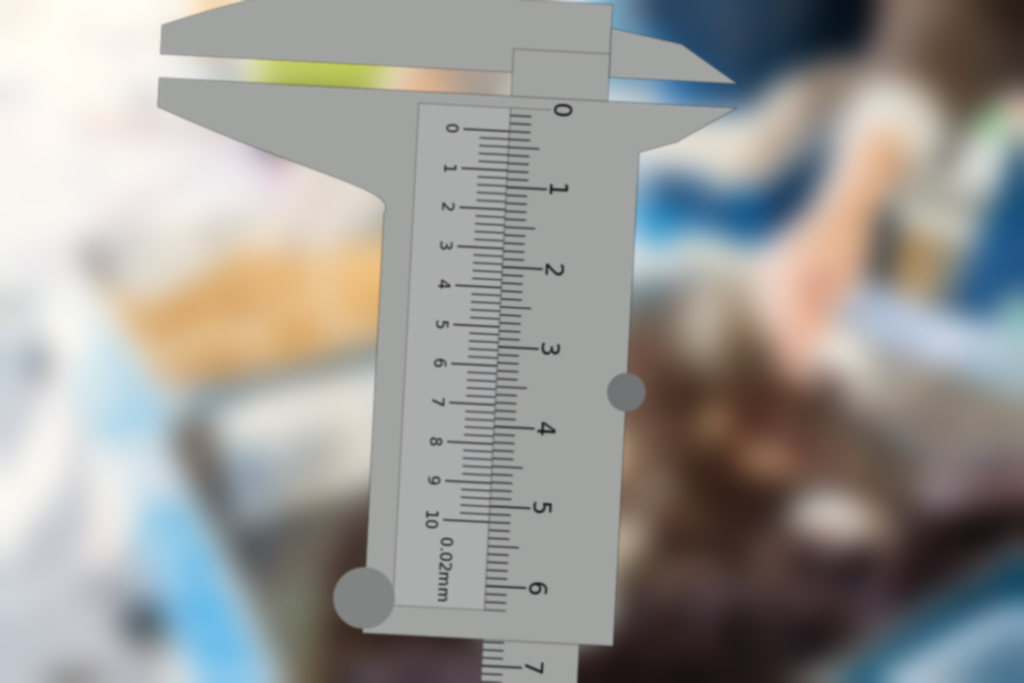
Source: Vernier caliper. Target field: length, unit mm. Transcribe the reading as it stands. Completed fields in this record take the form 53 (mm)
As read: 3.0 (mm)
